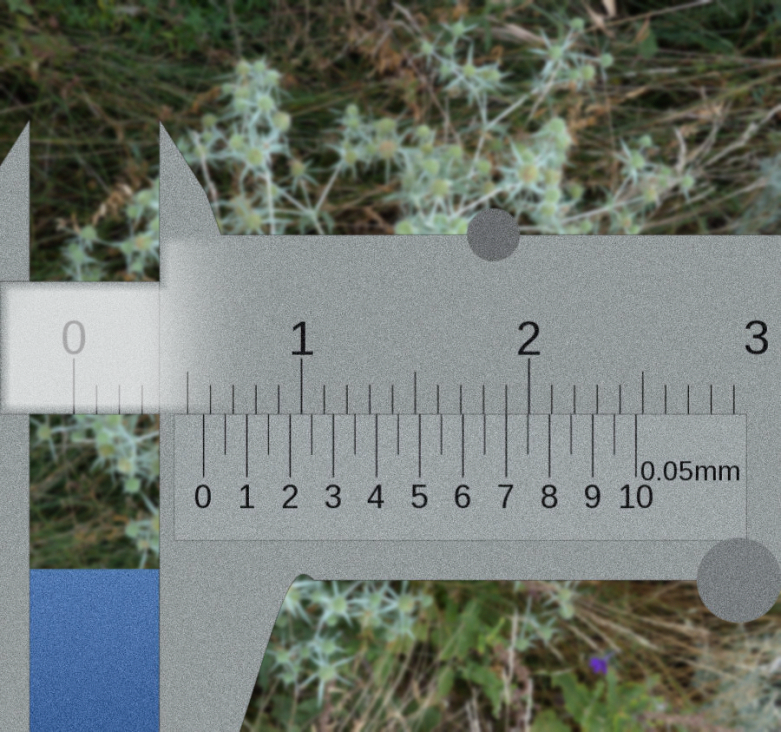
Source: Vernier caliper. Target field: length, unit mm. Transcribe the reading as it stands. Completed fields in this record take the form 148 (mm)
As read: 5.70 (mm)
